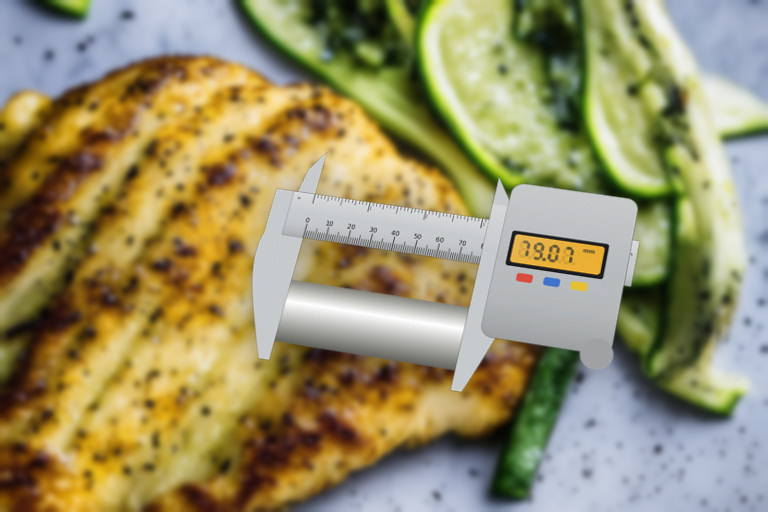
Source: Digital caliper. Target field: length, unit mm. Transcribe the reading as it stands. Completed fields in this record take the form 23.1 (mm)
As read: 79.07 (mm)
